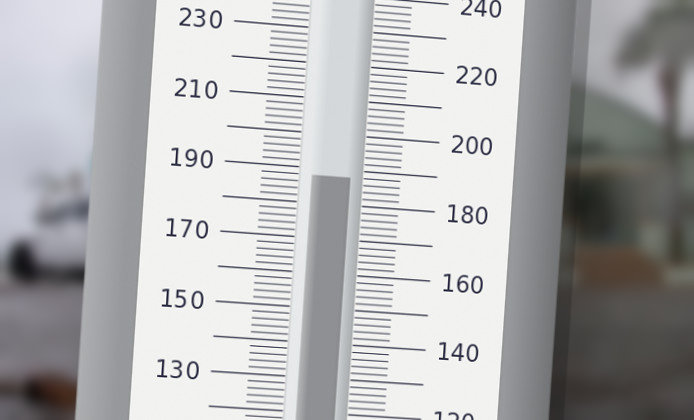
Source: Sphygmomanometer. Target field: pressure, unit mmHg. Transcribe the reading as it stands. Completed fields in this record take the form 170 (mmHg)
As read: 188 (mmHg)
